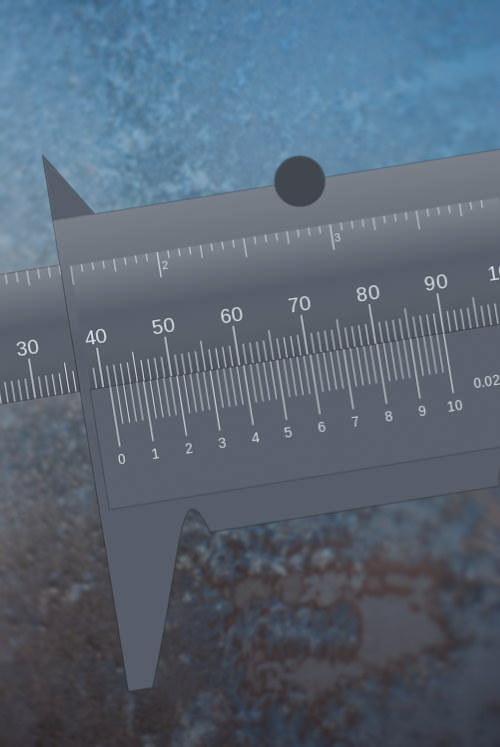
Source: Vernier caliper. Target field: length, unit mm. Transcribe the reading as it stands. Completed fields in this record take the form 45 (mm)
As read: 41.0 (mm)
